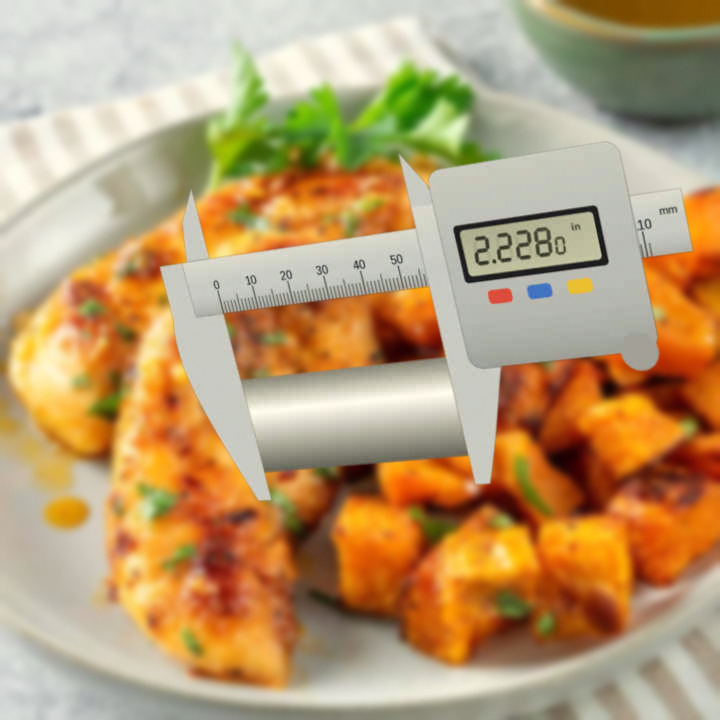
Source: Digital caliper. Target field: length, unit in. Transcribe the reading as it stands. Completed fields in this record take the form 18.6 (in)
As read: 2.2280 (in)
